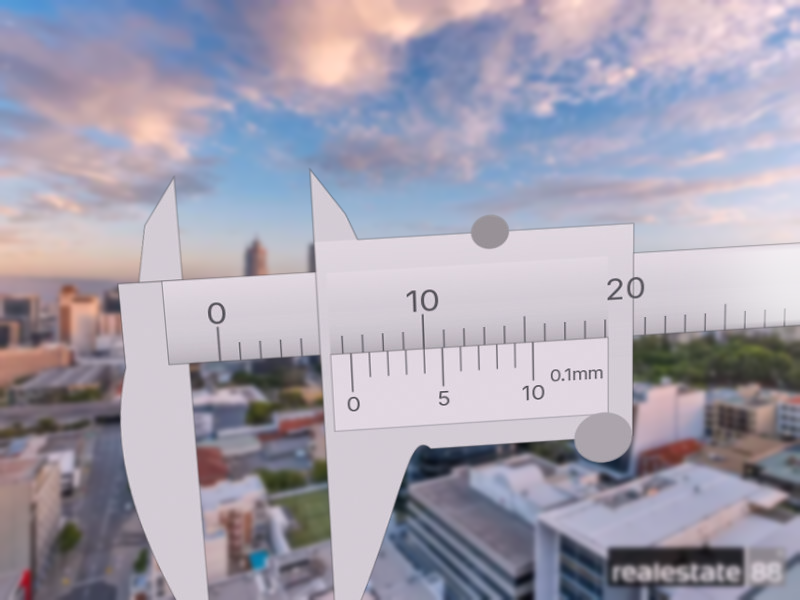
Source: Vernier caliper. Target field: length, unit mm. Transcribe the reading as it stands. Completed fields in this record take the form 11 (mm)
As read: 6.4 (mm)
